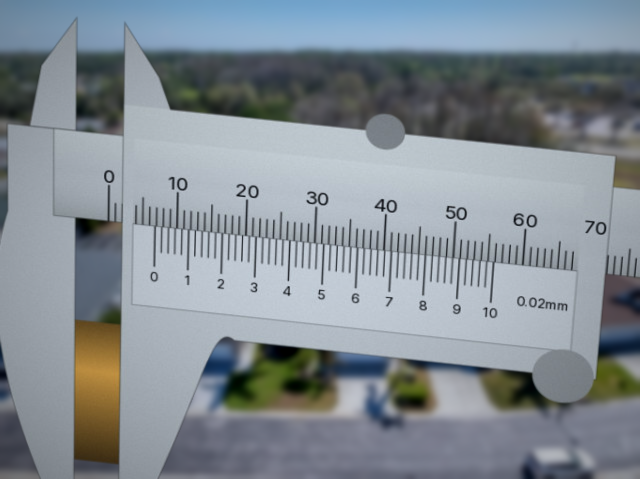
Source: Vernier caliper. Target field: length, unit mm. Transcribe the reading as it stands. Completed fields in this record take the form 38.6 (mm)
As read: 6.8 (mm)
